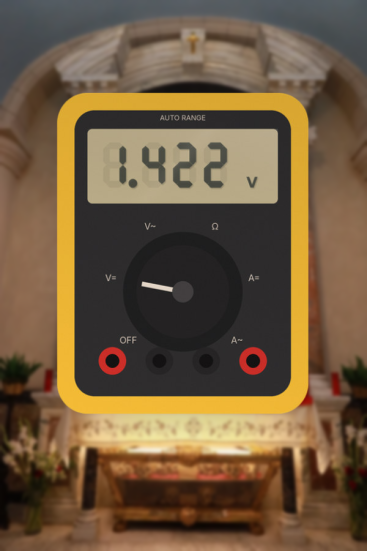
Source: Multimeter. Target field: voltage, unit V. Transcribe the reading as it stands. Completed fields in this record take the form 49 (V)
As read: 1.422 (V)
